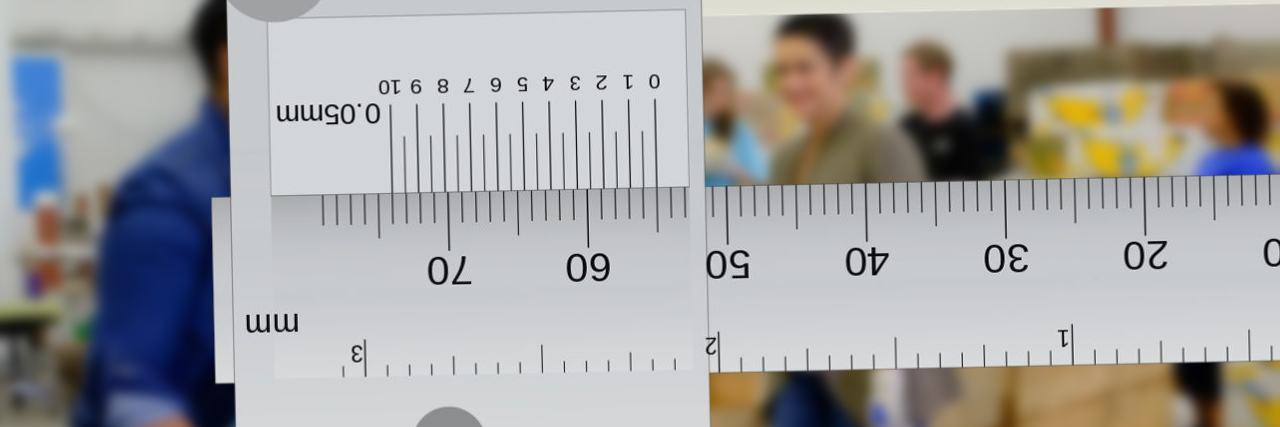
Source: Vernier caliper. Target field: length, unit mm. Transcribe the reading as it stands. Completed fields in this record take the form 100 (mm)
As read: 55.0 (mm)
